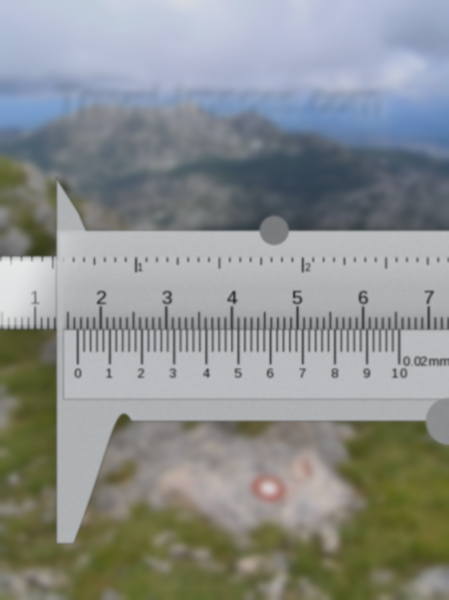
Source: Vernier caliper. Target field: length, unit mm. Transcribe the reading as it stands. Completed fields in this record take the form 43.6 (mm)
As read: 16.5 (mm)
